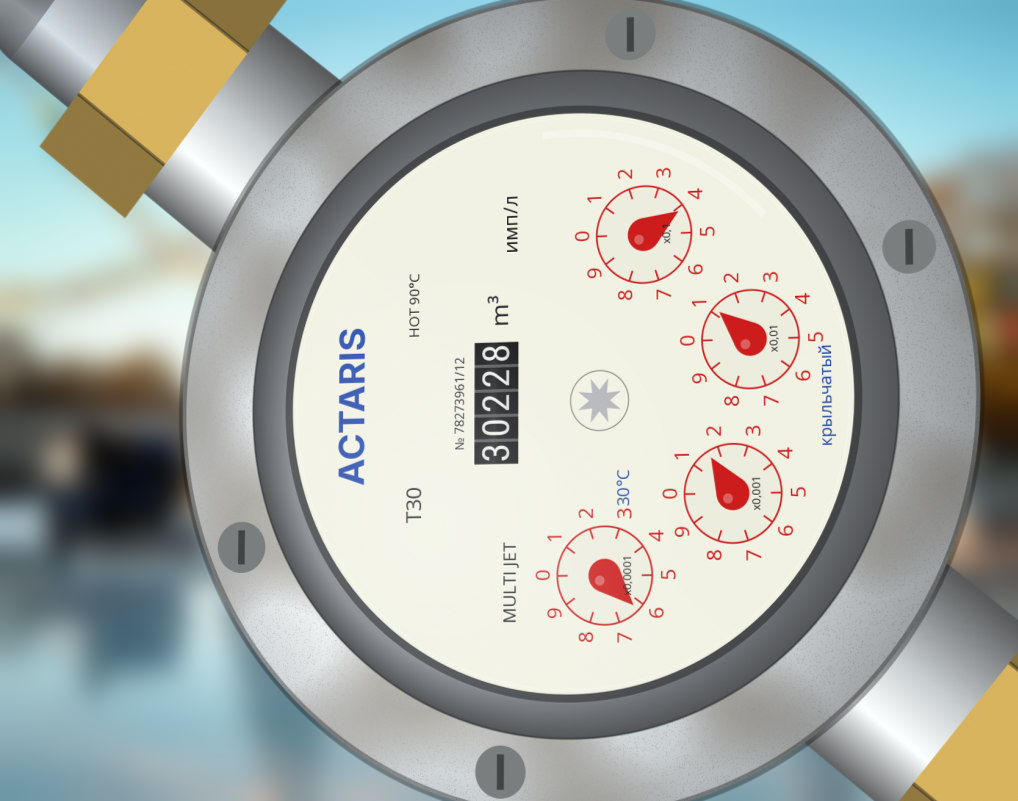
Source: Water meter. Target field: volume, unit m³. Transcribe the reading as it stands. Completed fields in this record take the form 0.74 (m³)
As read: 30228.4116 (m³)
